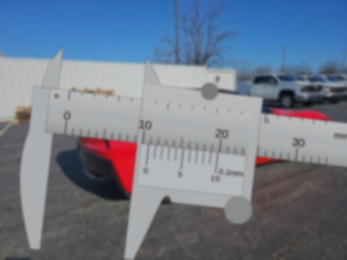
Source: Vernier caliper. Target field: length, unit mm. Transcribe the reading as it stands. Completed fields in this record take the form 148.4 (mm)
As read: 10.8 (mm)
